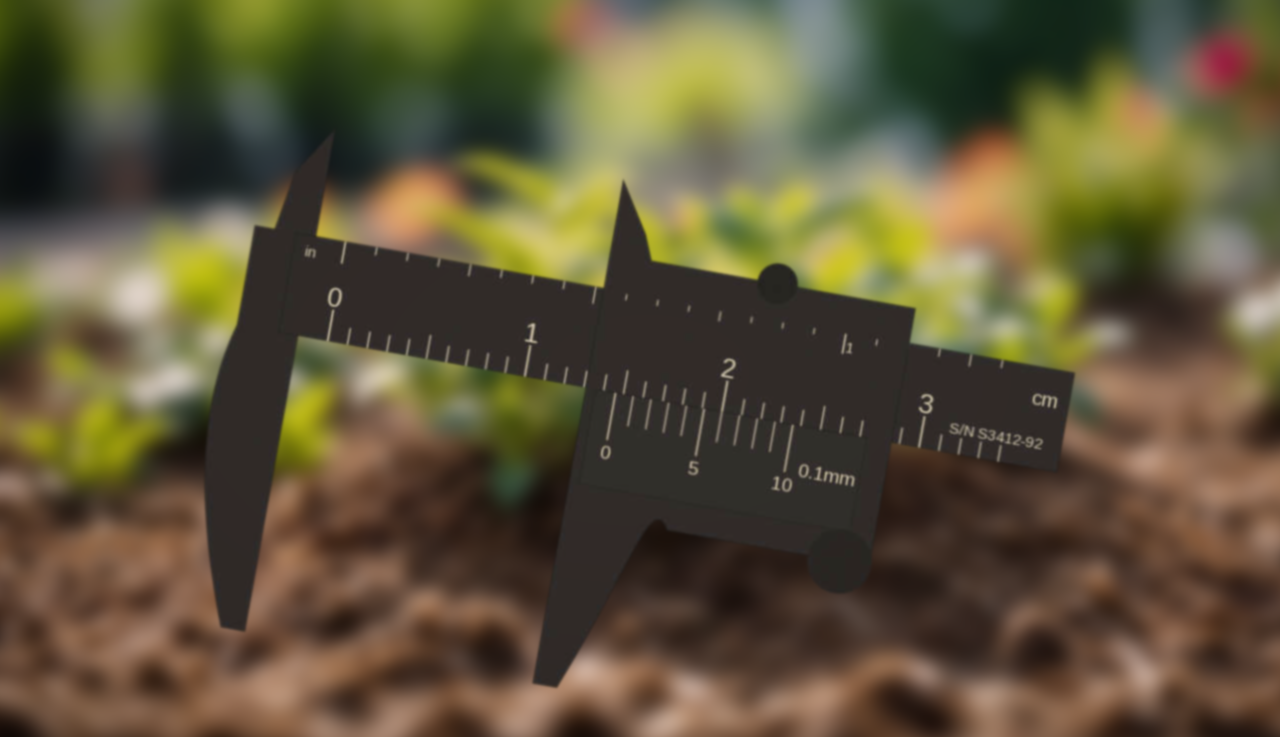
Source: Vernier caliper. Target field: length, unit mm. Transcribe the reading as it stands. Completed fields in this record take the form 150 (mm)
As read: 14.6 (mm)
